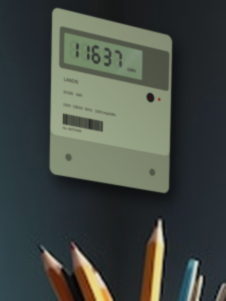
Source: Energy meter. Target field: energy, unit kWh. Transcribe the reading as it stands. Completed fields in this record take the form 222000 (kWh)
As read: 11637 (kWh)
